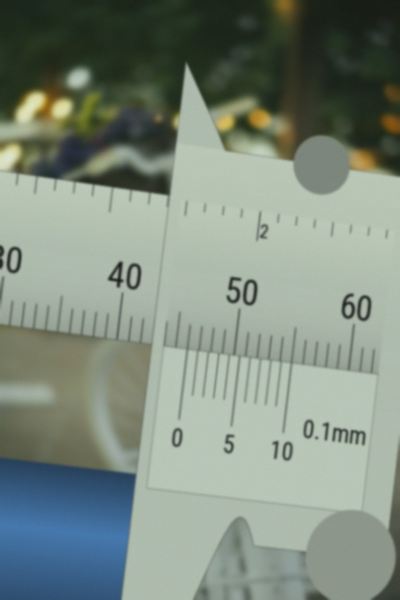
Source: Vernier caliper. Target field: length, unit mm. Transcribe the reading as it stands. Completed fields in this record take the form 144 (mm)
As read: 46.0 (mm)
